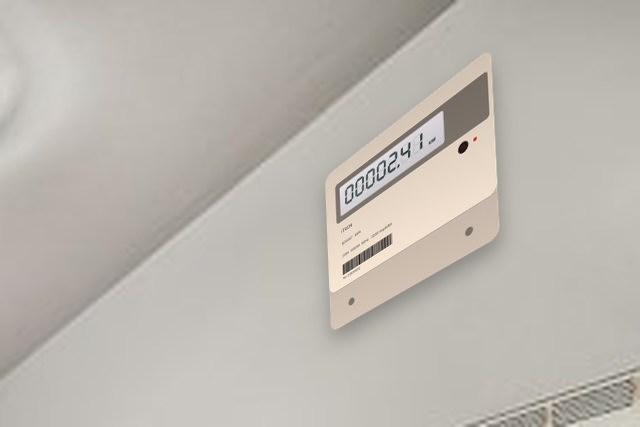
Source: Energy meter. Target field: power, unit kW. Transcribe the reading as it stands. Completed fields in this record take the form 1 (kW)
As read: 2.41 (kW)
